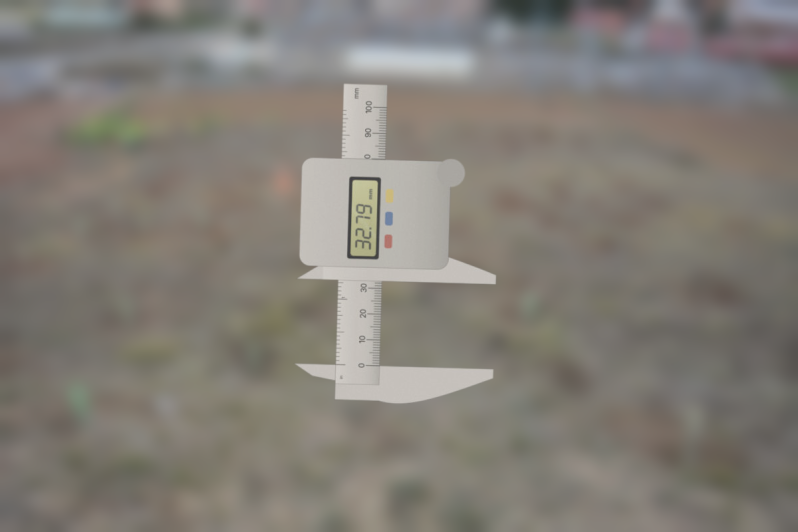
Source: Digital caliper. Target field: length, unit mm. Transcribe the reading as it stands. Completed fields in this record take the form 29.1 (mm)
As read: 32.79 (mm)
